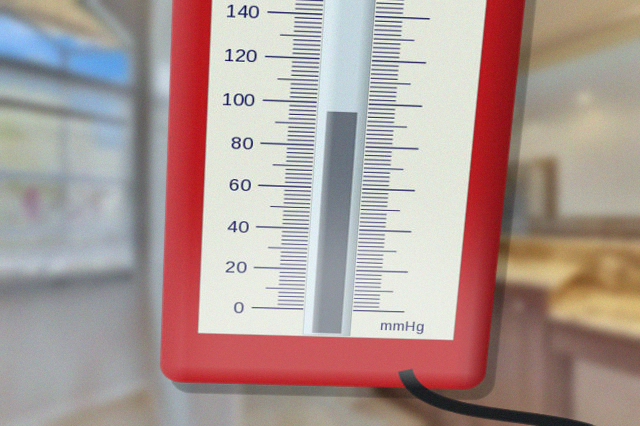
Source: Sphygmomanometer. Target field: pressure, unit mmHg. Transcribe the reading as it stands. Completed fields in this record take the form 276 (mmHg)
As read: 96 (mmHg)
